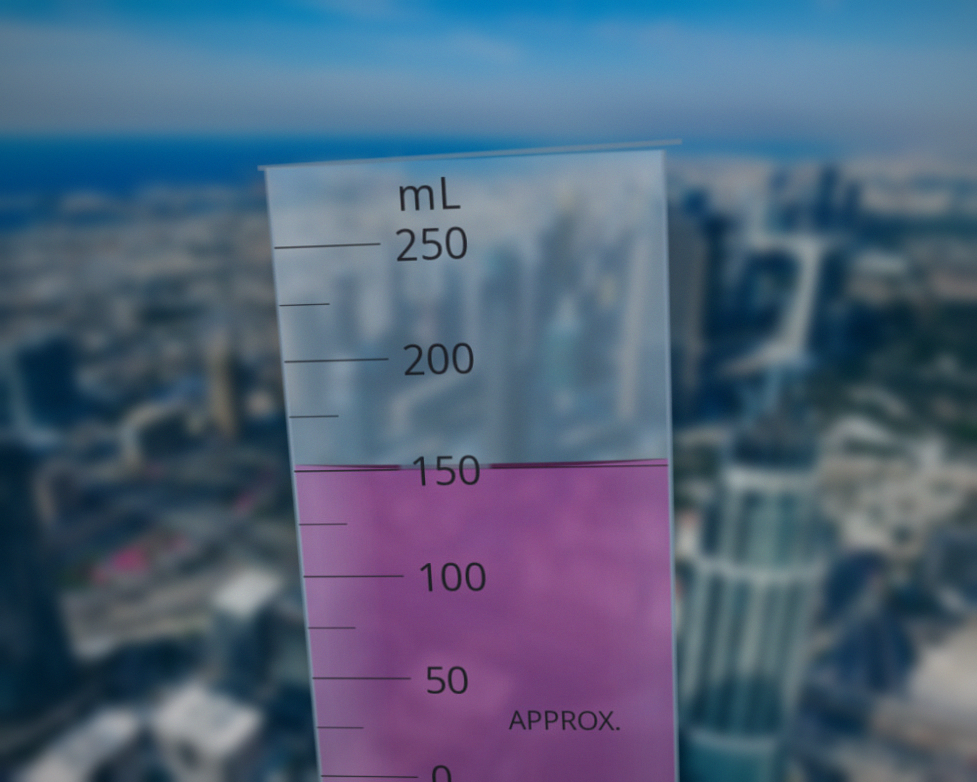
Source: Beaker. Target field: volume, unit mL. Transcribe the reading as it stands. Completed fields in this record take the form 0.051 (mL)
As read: 150 (mL)
